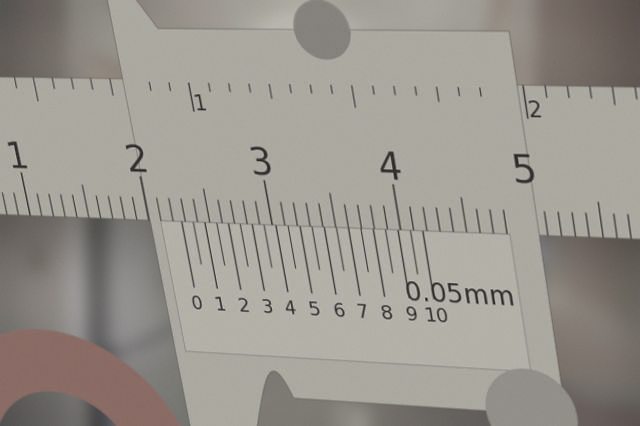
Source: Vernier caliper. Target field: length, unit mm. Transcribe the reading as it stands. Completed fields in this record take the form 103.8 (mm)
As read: 22.7 (mm)
